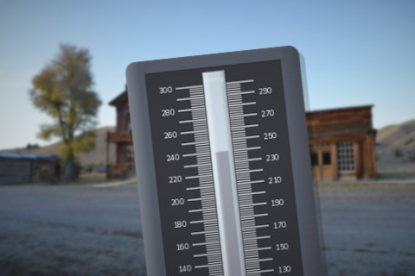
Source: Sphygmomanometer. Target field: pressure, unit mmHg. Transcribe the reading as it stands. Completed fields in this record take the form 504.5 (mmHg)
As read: 240 (mmHg)
